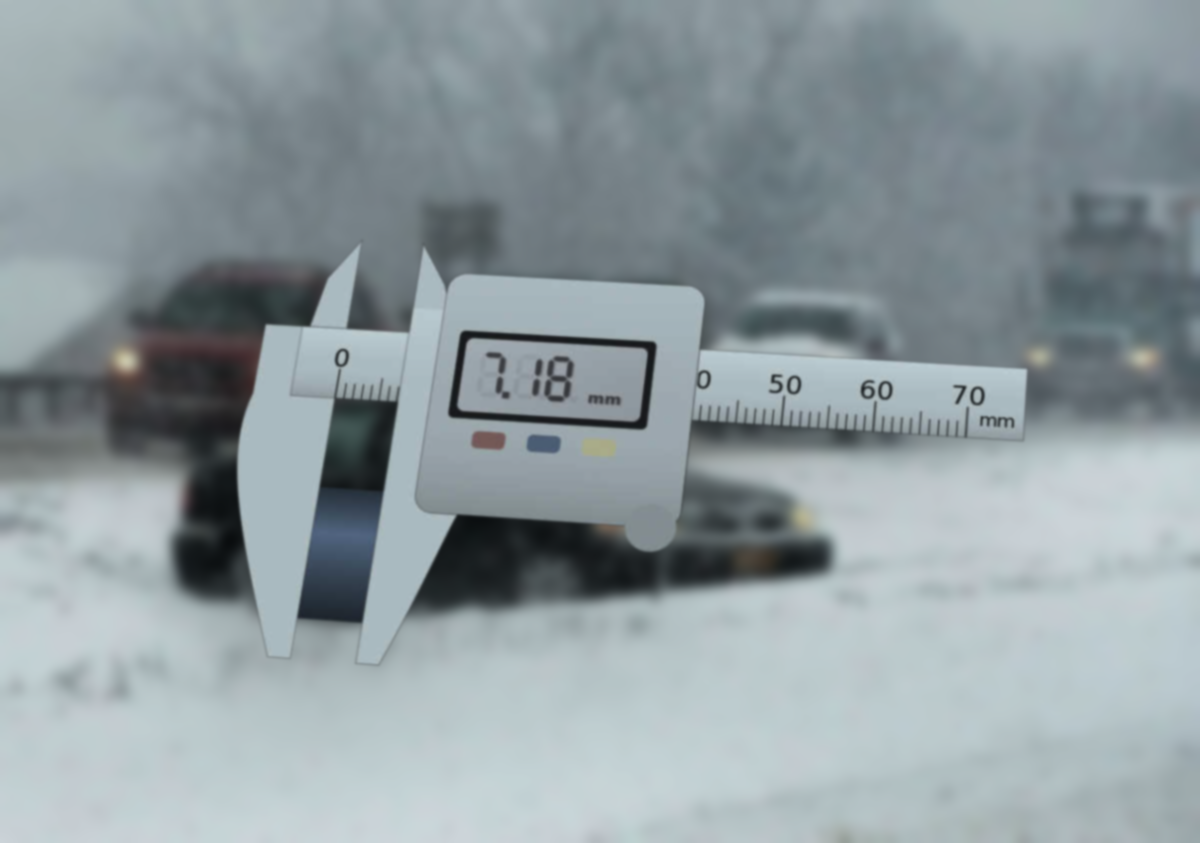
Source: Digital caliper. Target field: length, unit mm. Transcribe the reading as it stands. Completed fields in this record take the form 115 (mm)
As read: 7.18 (mm)
